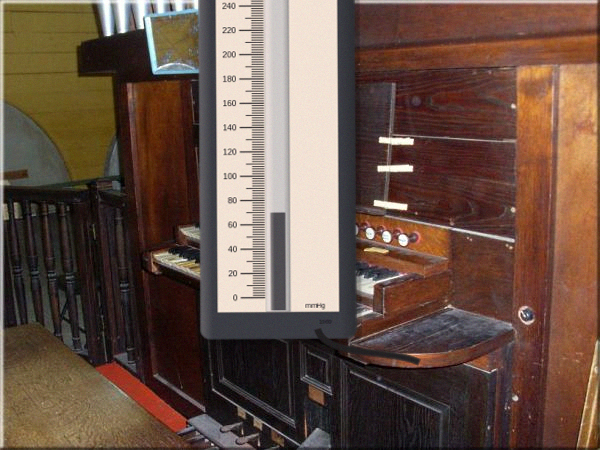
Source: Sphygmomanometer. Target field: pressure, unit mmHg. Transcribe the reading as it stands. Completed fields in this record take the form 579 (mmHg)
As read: 70 (mmHg)
